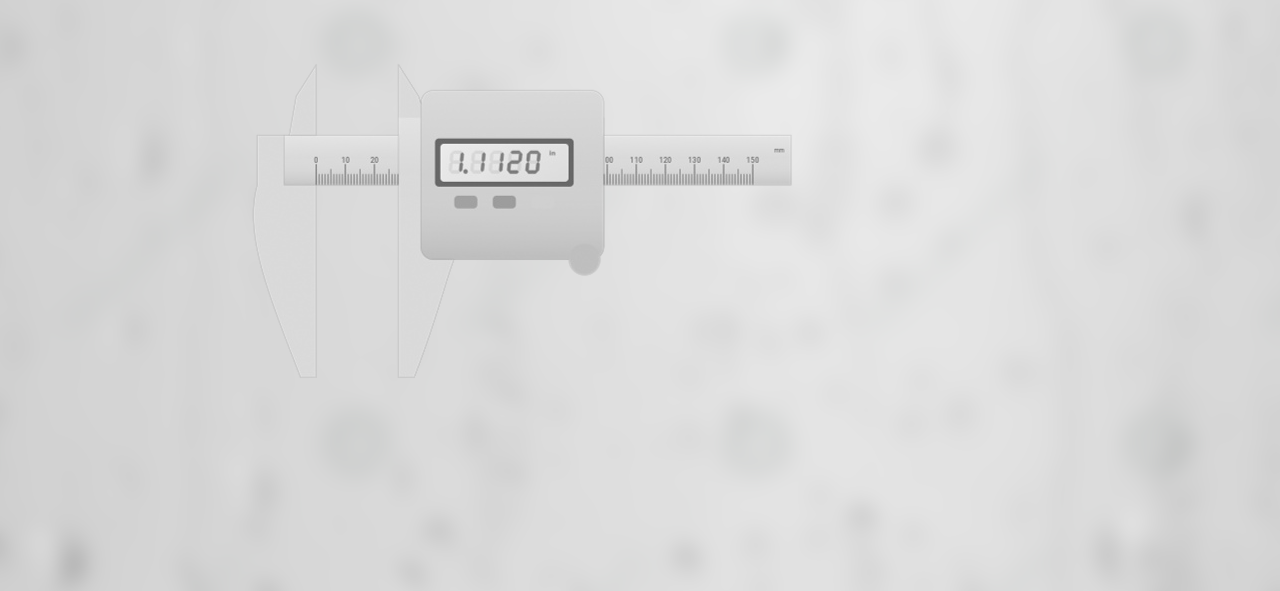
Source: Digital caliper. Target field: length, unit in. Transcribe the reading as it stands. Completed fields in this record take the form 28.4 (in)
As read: 1.1120 (in)
